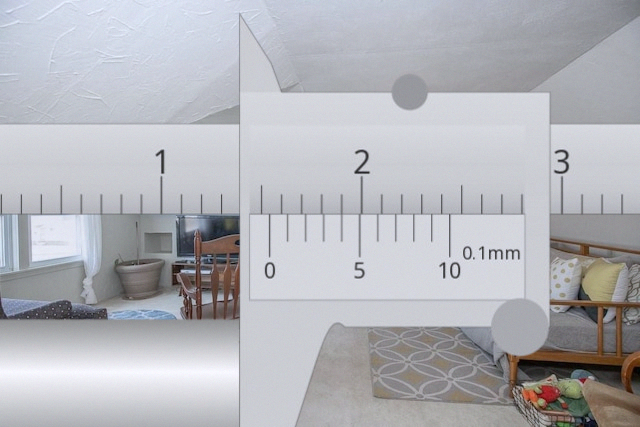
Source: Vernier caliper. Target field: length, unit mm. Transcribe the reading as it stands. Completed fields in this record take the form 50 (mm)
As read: 15.4 (mm)
